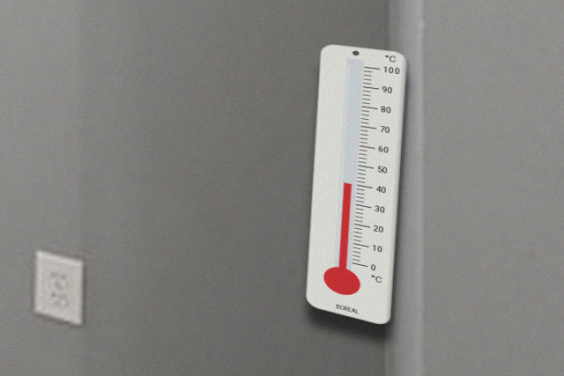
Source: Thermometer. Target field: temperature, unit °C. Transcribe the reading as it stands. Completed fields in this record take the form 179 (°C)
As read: 40 (°C)
